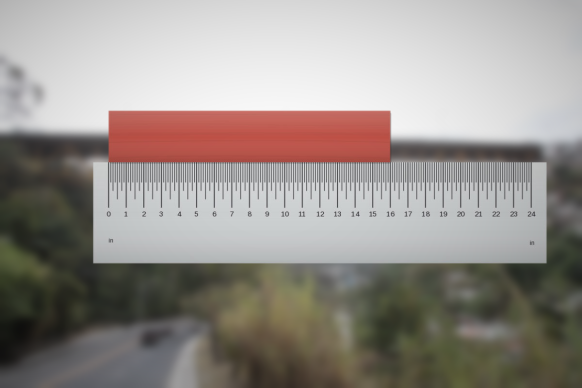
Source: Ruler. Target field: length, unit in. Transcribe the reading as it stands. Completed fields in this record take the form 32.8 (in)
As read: 16 (in)
